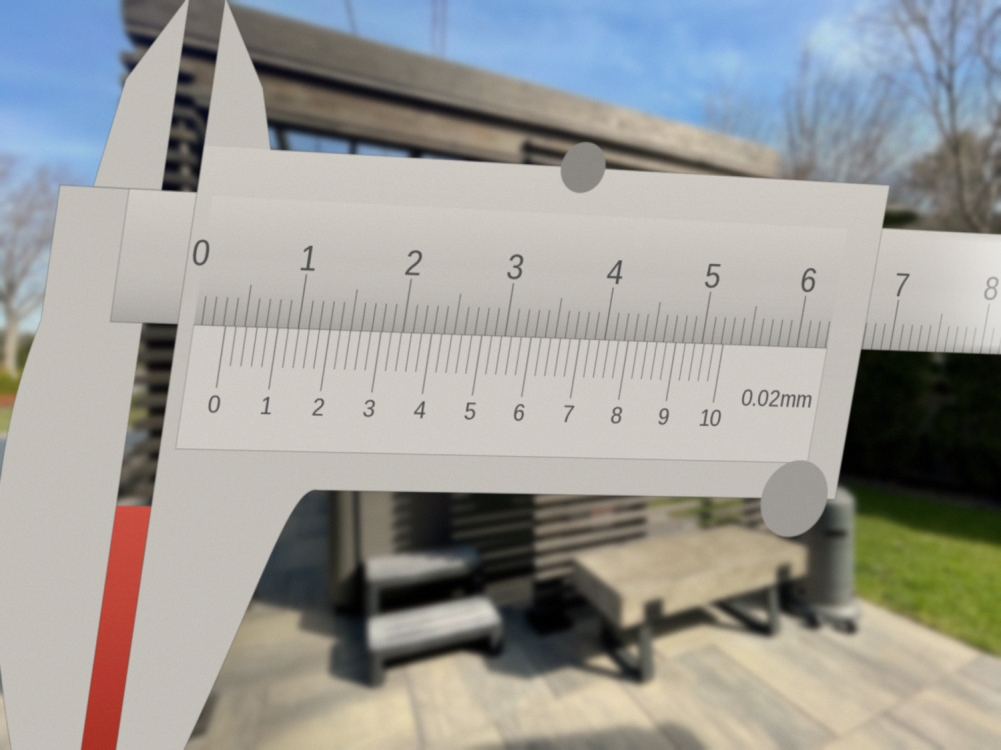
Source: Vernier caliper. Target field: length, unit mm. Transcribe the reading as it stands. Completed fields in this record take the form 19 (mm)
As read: 3.2 (mm)
